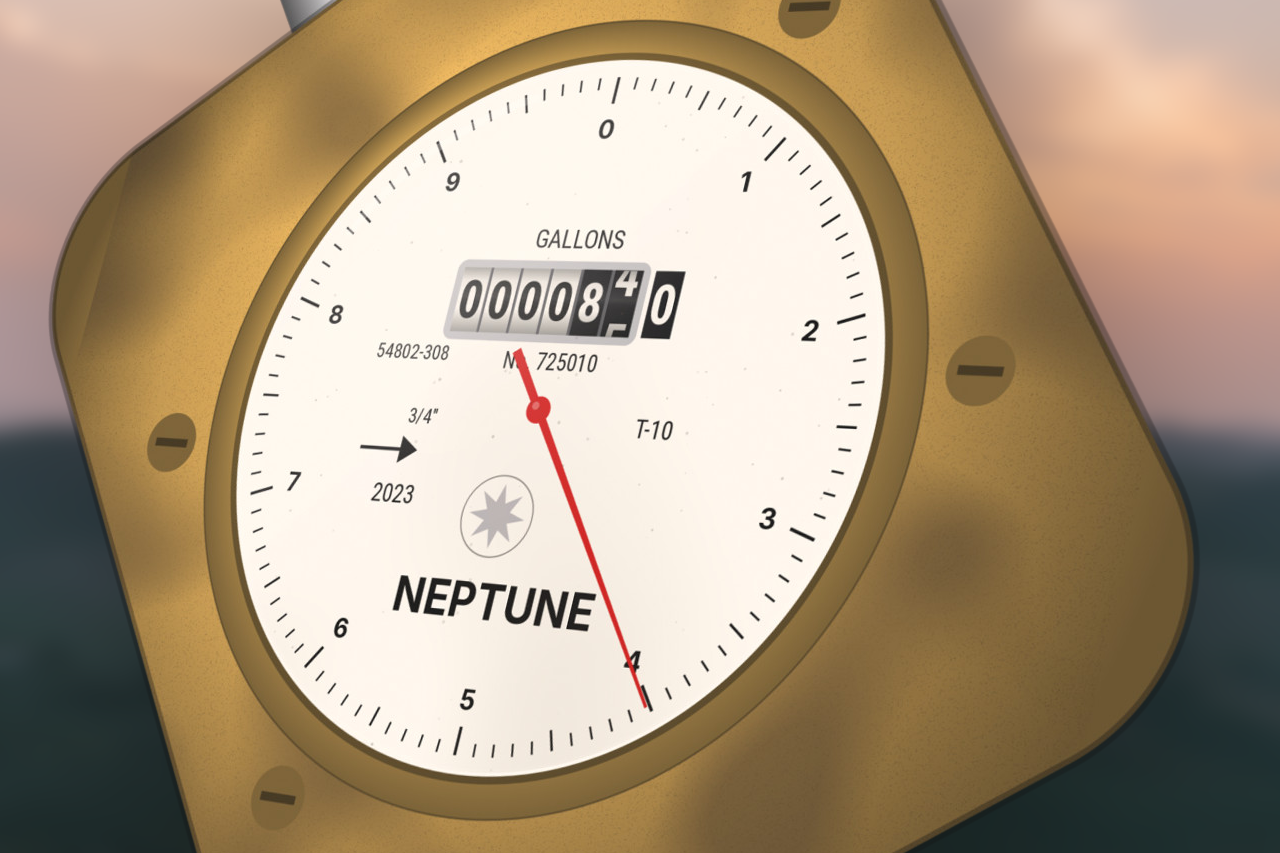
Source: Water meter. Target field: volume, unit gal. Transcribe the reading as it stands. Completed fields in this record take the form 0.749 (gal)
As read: 844.0 (gal)
